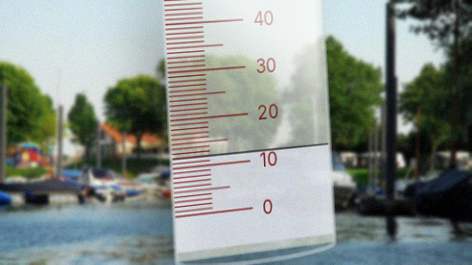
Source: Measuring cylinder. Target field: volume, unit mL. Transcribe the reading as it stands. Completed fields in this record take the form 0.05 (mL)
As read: 12 (mL)
